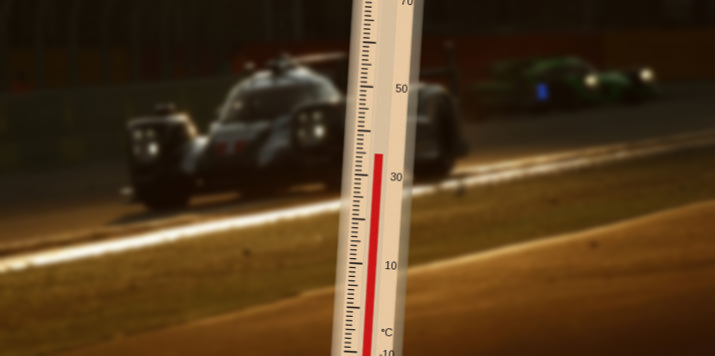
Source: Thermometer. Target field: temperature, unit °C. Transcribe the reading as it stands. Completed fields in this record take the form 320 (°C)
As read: 35 (°C)
